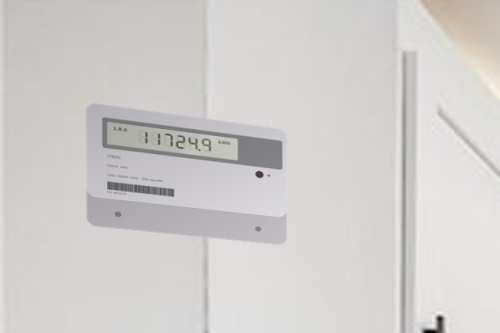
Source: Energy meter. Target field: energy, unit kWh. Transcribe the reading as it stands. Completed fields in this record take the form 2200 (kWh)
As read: 11724.9 (kWh)
